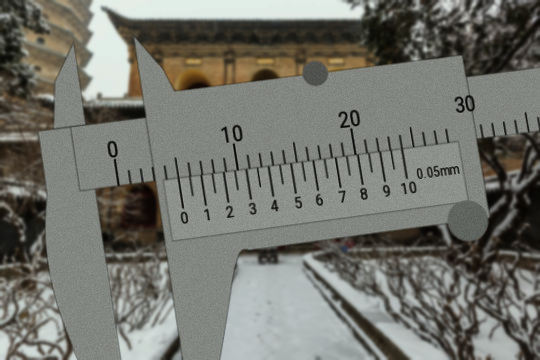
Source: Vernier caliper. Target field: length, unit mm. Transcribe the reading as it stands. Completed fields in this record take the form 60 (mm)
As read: 5.0 (mm)
